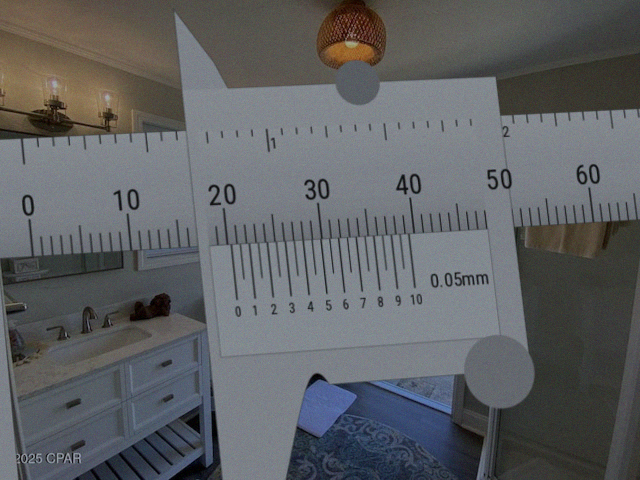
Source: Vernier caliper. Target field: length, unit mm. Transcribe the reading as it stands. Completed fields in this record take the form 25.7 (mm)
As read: 20.4 (mm)
